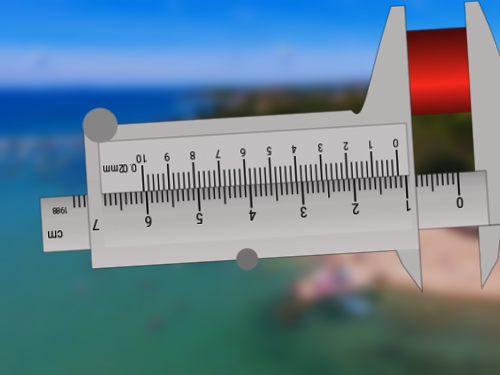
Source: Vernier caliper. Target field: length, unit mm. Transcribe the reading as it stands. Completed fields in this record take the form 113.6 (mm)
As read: 11.5 (mm)
